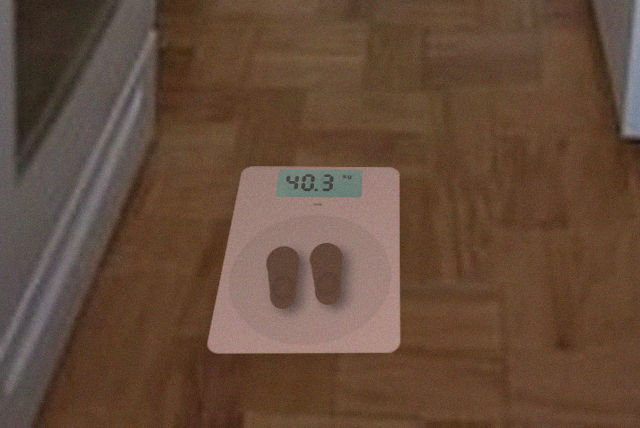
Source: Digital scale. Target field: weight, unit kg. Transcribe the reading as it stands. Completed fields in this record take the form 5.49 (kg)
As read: 40.3 (kg)
